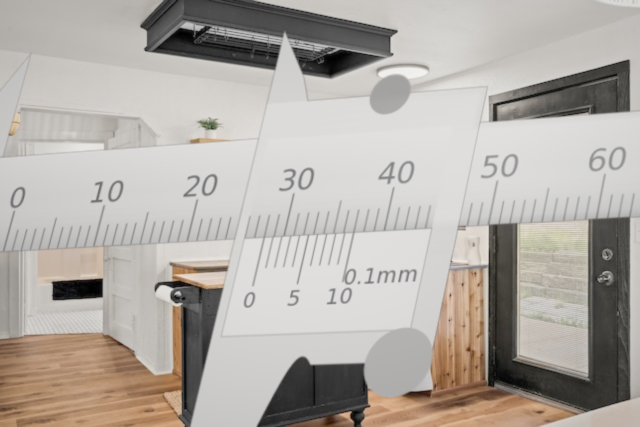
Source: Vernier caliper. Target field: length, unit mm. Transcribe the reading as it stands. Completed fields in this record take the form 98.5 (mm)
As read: 28.0 (mm)
